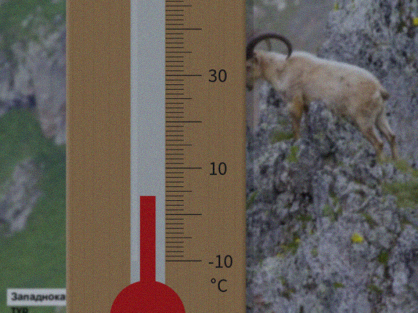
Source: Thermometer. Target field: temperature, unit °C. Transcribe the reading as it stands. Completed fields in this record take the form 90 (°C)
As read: 4 (°C)
